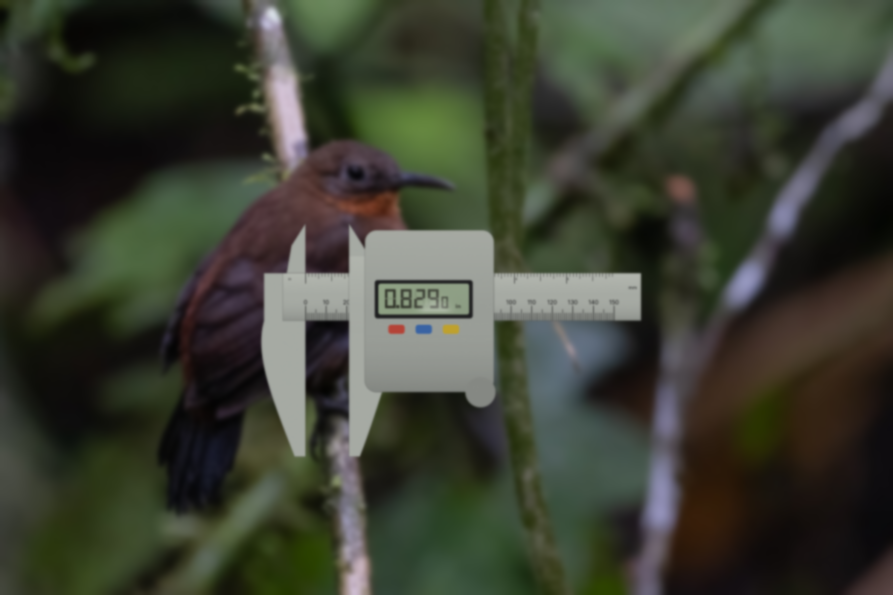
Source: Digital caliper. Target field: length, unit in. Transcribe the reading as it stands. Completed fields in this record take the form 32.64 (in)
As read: 0.8290 (in)
